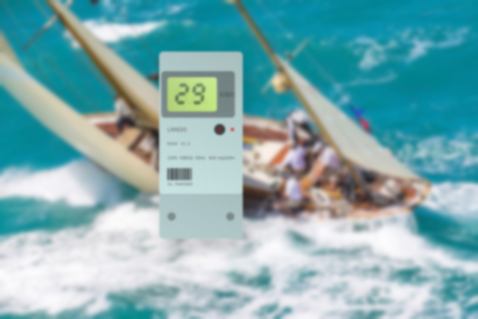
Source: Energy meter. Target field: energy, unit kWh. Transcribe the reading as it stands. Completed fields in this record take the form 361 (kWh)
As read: 29 (kWh)
